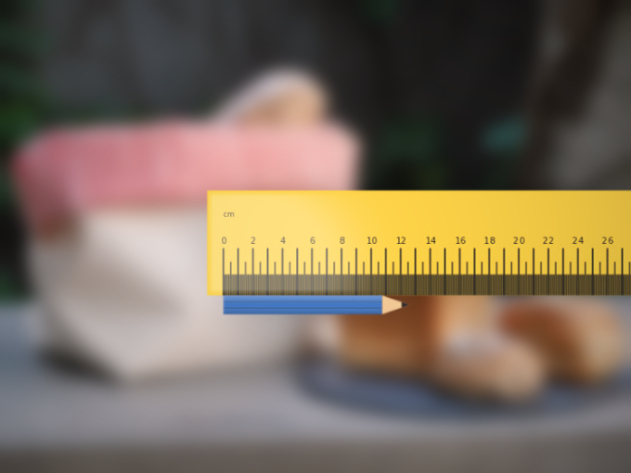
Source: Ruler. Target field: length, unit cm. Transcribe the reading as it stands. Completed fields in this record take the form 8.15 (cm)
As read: 12.5 (cm)
